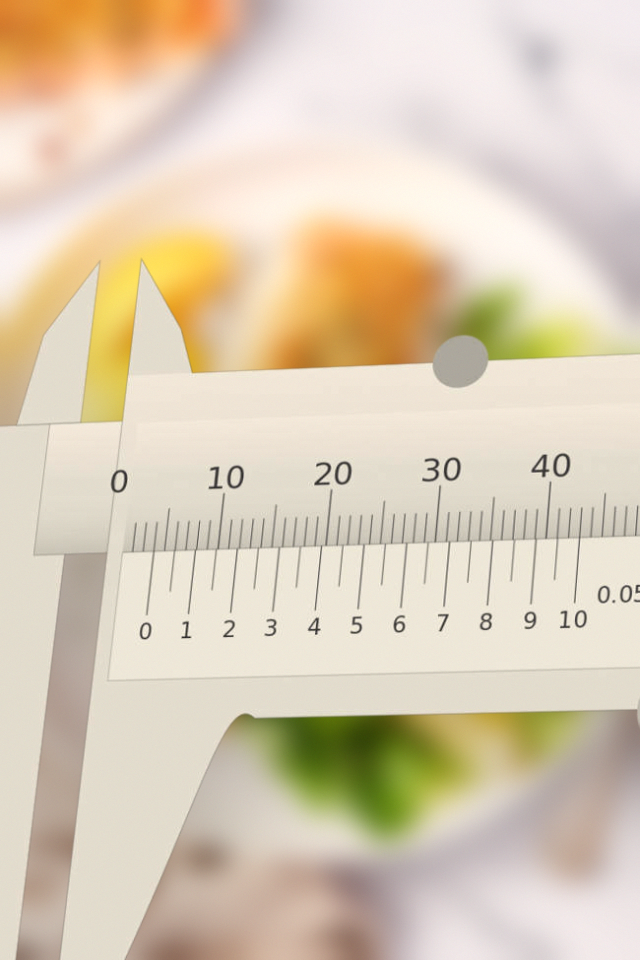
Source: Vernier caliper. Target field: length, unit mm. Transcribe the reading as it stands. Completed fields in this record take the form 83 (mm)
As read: 4.0 (mm)
